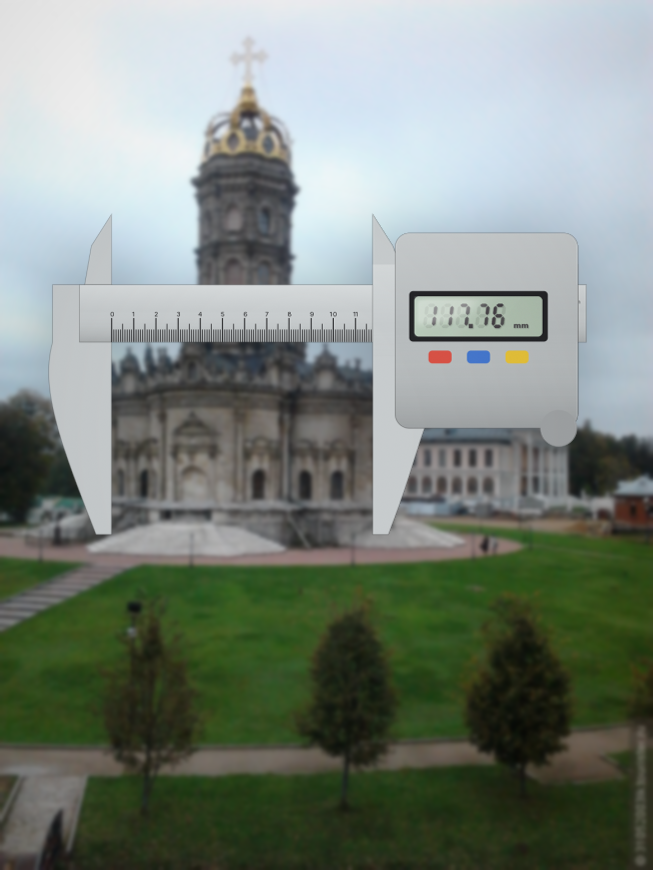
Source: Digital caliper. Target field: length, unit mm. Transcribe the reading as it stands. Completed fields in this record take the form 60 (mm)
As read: 117.76 (mm)
